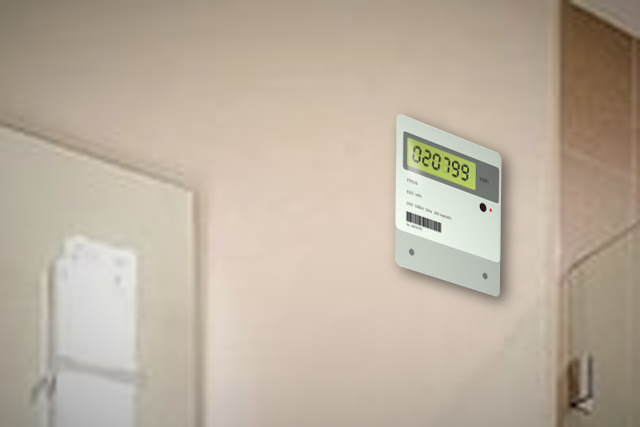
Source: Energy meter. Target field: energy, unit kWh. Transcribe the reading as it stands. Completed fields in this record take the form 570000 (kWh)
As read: 20799 (kWh)
